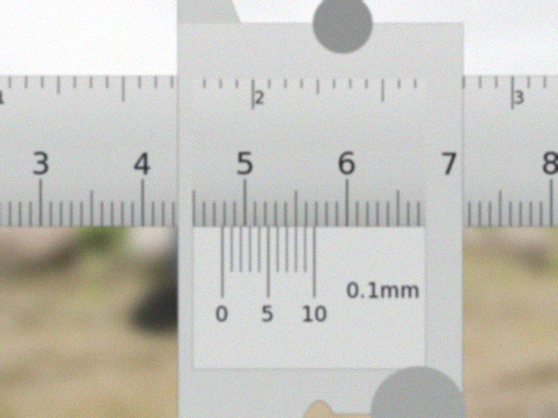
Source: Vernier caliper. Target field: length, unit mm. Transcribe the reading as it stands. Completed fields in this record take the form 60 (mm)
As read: 47.8 (mm)
